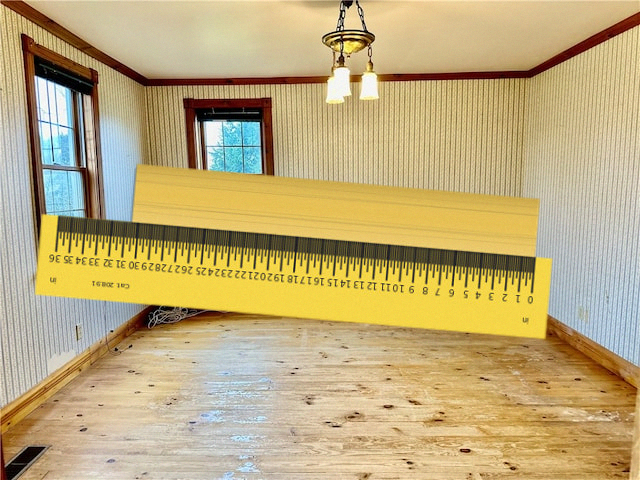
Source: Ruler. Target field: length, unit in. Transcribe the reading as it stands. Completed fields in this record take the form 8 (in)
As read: 30.5 (in)
